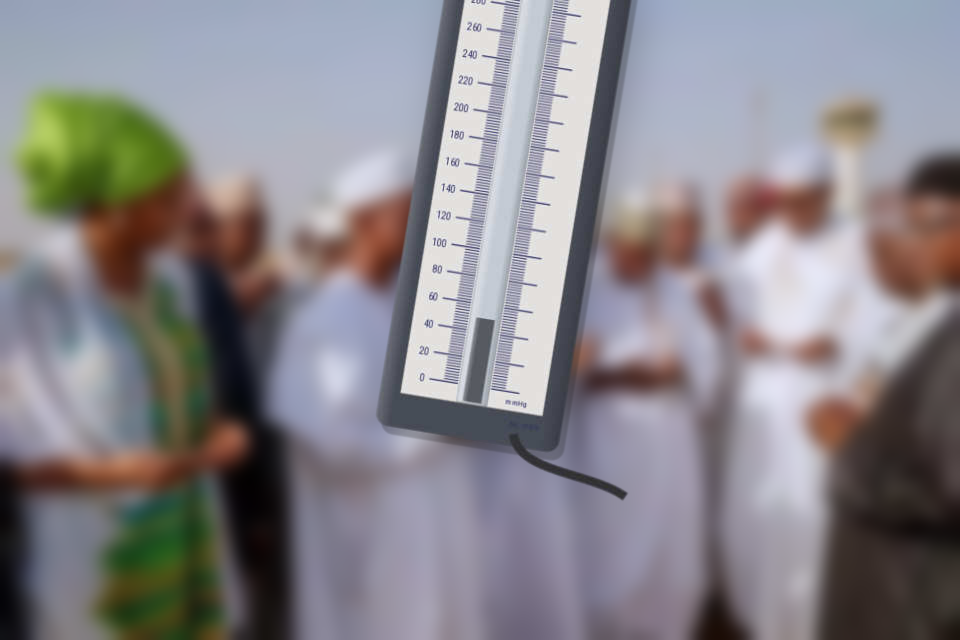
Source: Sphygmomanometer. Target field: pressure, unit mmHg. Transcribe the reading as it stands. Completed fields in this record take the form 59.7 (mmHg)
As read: 50 (mmHg)
